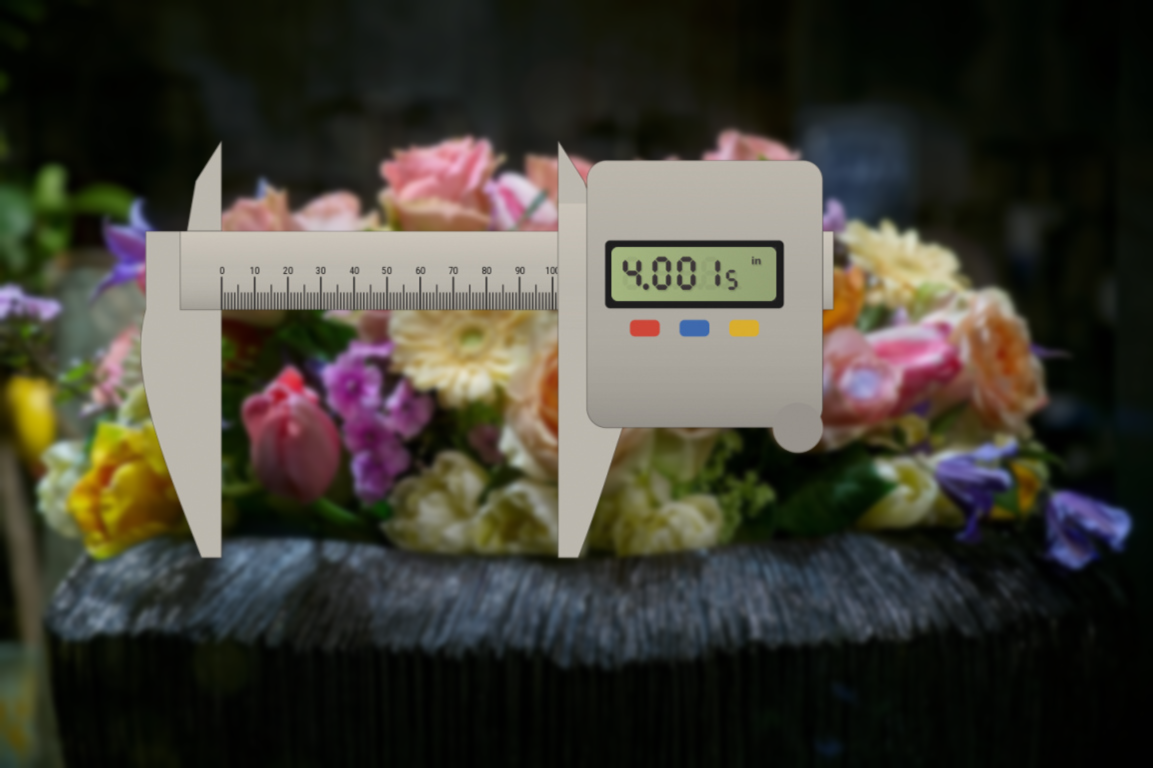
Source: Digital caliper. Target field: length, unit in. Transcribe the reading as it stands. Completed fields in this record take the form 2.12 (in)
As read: 4.0015 (in)
